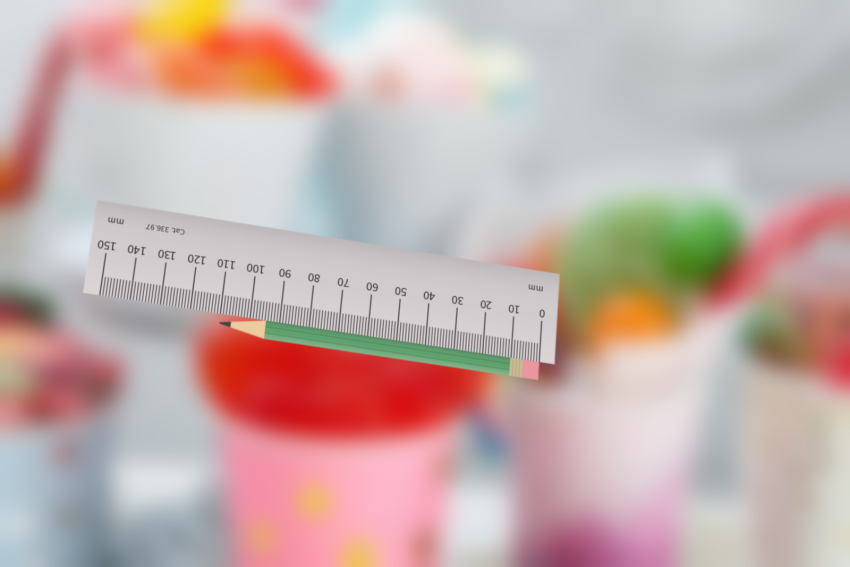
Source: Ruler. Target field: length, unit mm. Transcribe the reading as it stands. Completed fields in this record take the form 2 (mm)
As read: 110 (mm)
